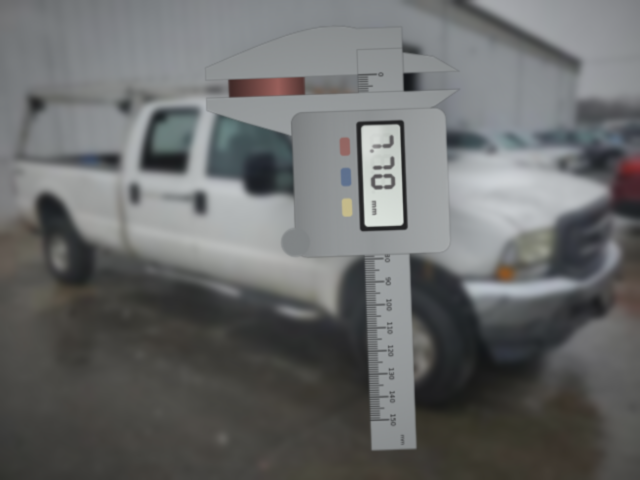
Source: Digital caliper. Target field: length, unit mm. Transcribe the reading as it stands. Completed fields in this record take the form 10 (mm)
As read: 7.70 (mm)
